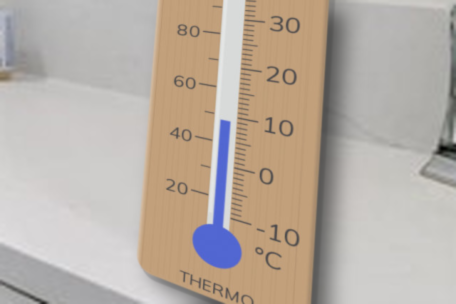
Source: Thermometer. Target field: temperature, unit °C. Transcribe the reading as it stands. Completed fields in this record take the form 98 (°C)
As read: 9 (°C)
